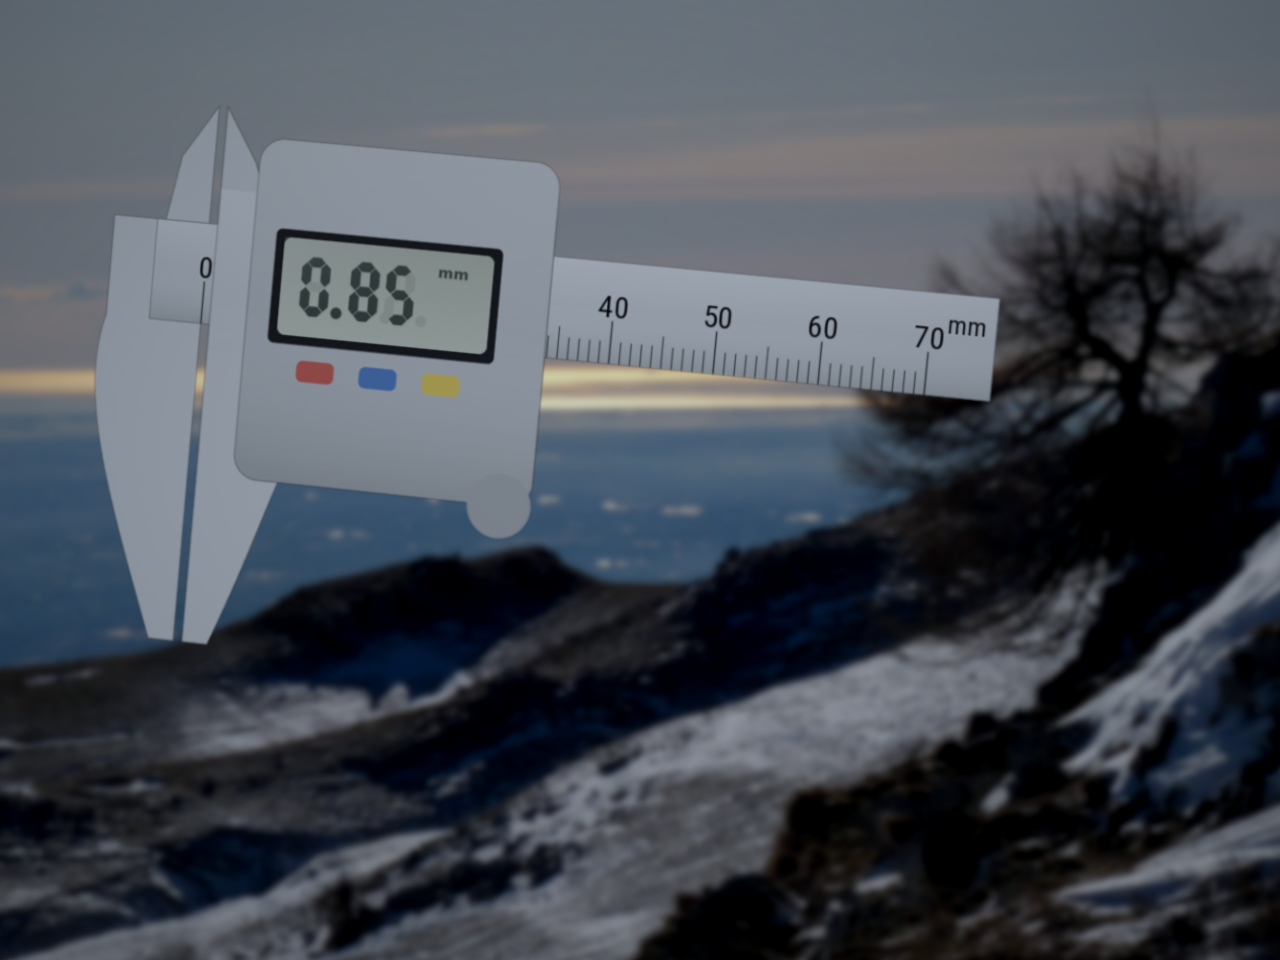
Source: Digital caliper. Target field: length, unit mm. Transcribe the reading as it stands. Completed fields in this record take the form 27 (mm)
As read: 0.85 (mm)
